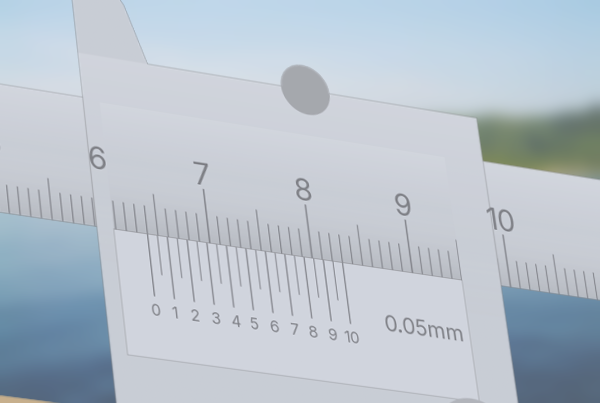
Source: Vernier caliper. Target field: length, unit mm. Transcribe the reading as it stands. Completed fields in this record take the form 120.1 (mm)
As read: 64.0 (mm)
